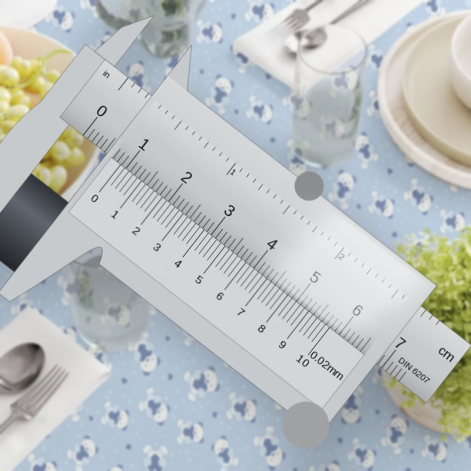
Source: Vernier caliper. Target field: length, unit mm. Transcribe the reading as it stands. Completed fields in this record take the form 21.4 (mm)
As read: 8.8 (mm)
